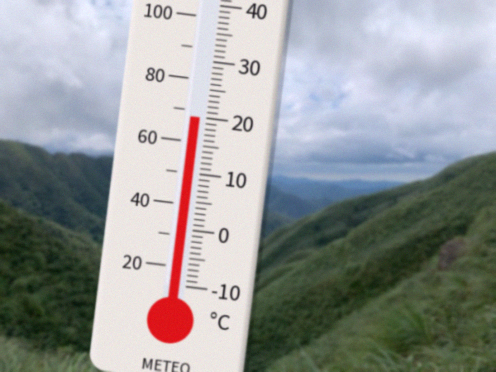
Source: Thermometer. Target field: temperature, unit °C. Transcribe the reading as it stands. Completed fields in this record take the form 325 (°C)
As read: 20 (°C)
